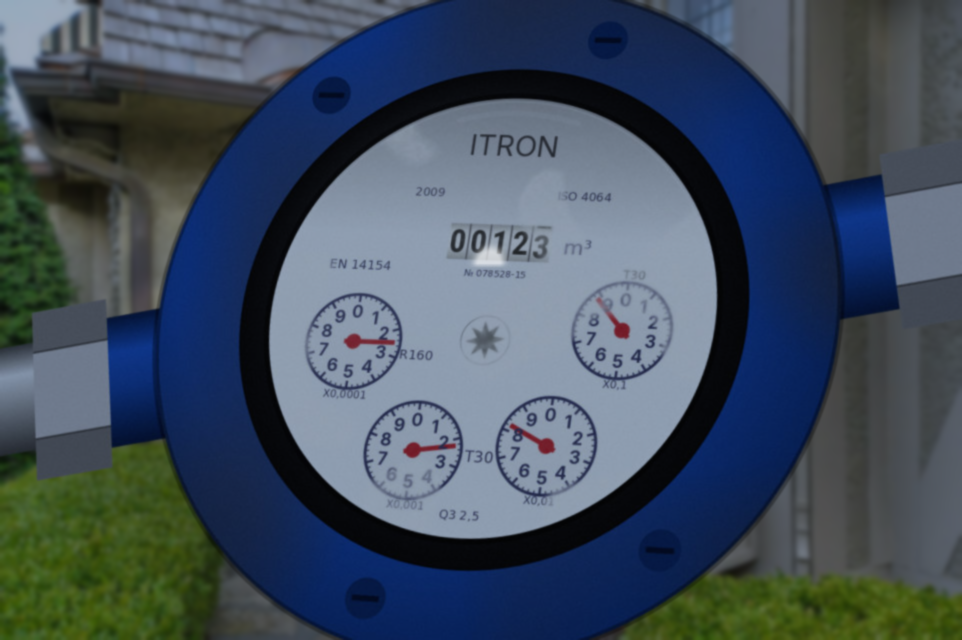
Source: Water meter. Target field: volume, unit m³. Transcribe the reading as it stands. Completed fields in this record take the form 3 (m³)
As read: 122.8822 (m³)
